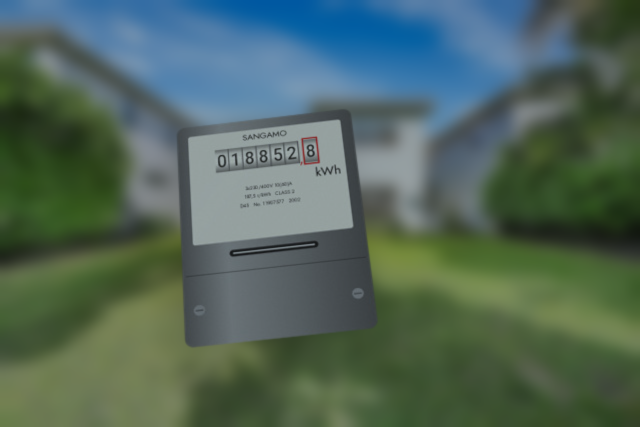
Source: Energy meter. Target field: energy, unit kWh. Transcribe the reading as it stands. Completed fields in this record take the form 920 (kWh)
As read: 18852.8 (kWh)
